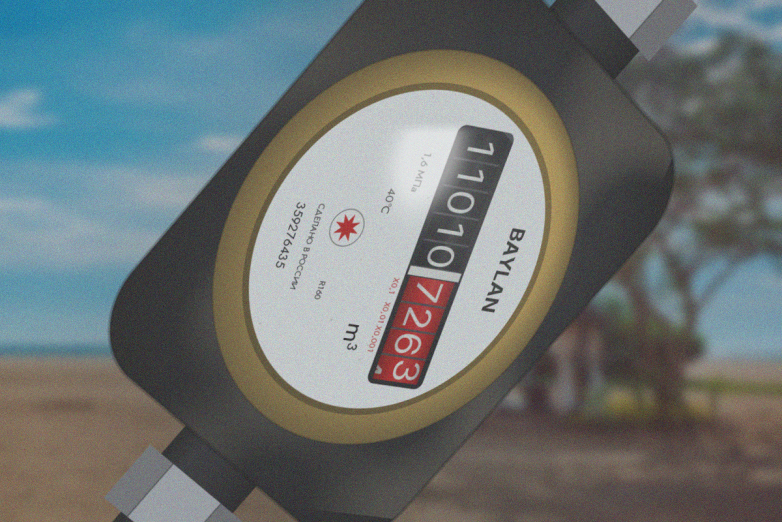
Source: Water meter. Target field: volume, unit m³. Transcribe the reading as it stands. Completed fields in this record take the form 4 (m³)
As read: 11010.7263 (m³)
